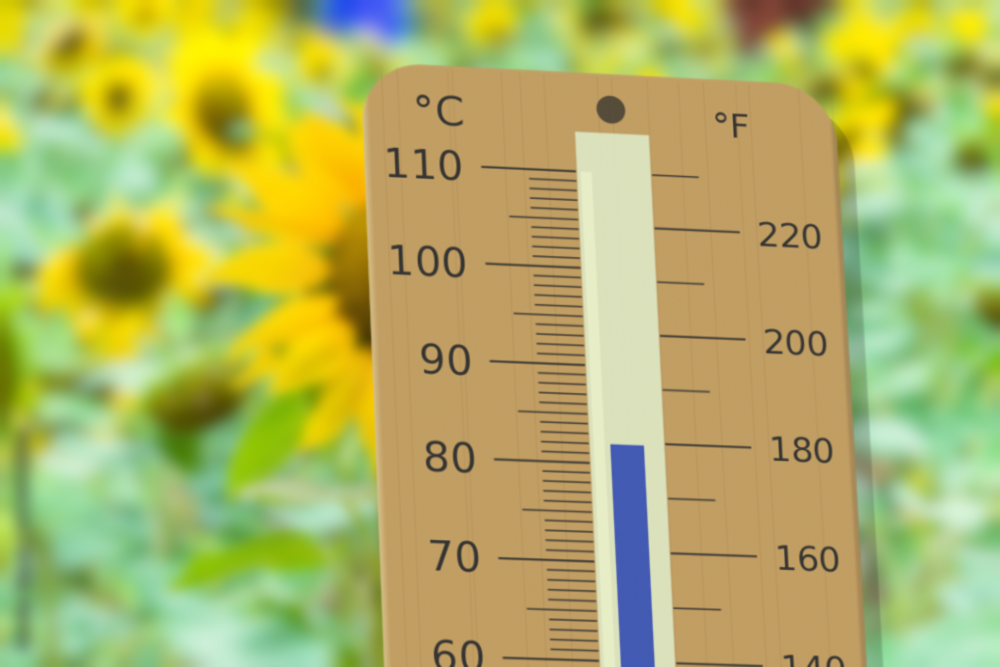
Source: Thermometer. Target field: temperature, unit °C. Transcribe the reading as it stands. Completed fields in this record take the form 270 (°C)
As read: 82 (°C)
